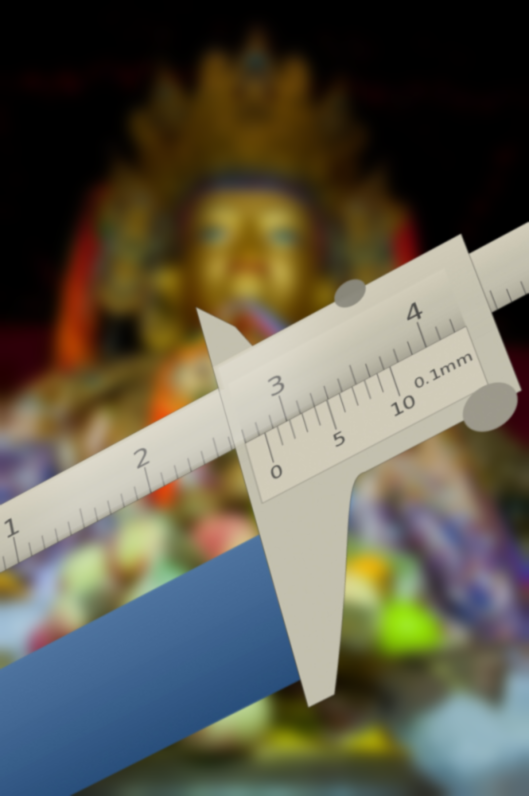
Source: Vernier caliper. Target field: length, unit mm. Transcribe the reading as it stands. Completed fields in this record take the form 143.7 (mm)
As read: 28.4 (mm)
